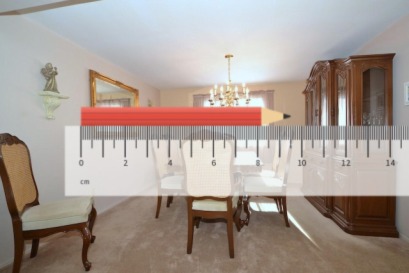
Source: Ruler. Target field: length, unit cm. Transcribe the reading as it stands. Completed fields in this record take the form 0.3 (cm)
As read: 9.5 (cm)
